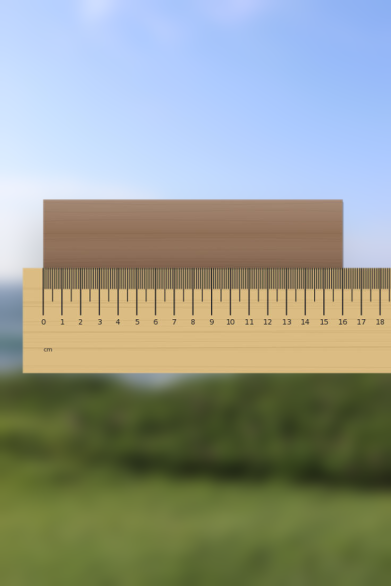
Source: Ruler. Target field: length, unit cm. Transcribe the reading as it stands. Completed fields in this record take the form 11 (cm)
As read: 16 (cm)
